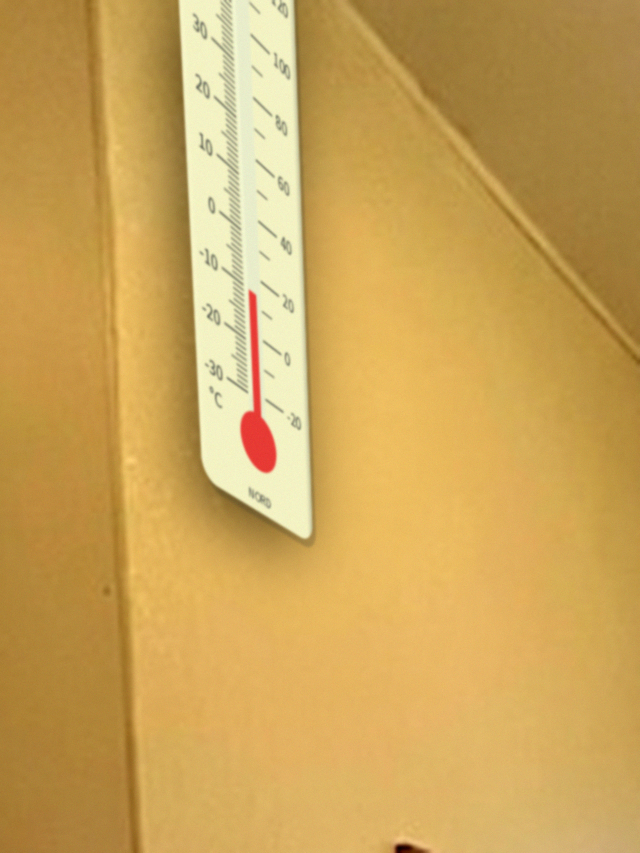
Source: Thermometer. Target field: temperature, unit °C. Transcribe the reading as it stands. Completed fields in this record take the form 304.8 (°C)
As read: -10 (°C)
